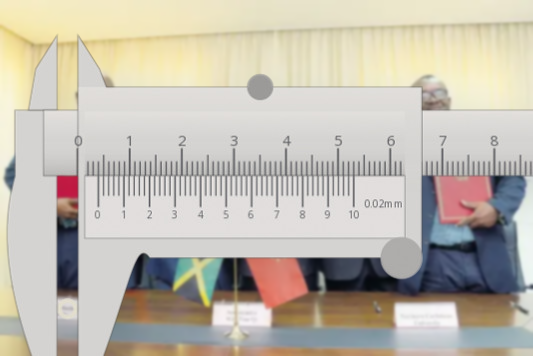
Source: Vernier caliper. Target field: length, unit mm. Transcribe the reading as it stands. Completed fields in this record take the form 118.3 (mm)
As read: 4.0 (mm)
